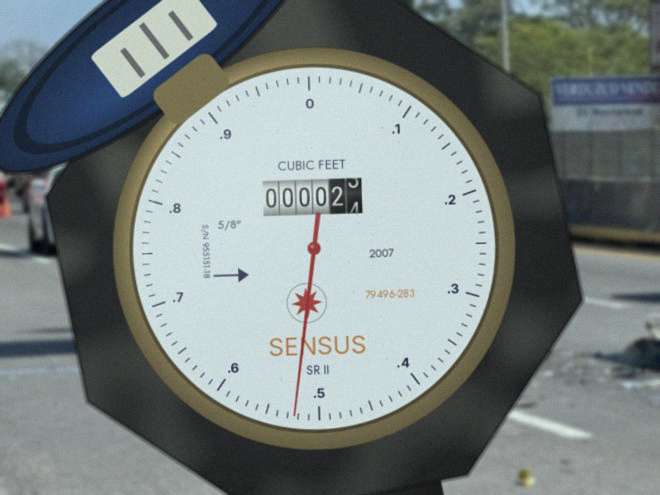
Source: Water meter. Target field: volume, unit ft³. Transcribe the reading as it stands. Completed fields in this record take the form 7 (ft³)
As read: 23.52 (ft³)
